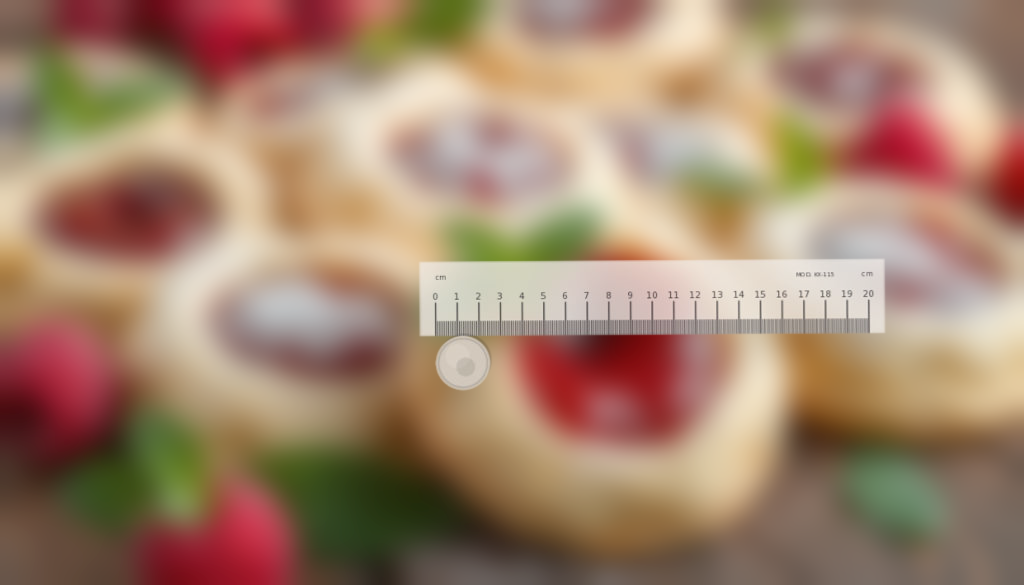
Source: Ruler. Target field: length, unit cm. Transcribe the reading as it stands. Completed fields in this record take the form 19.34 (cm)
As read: 2.5 (cm)
